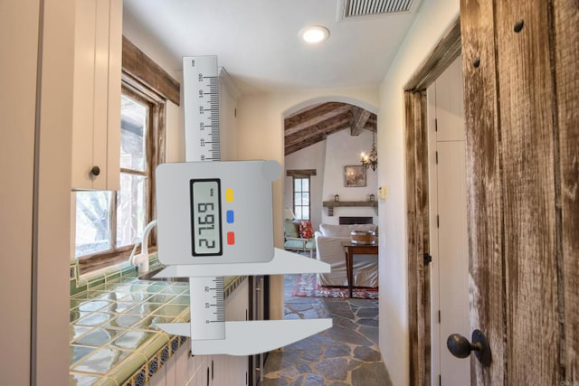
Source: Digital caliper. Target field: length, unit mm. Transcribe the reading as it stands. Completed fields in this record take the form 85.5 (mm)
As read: 27.69 (mm)
